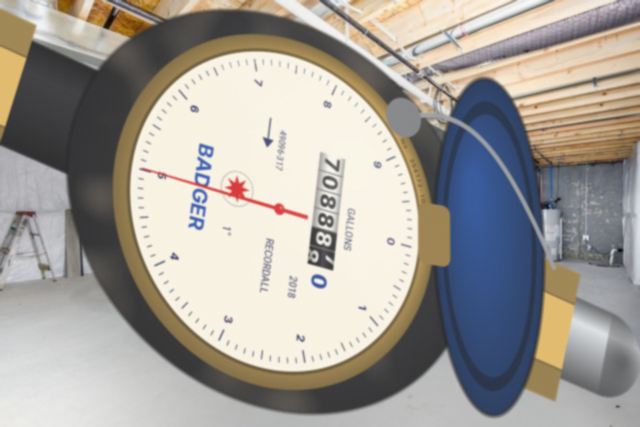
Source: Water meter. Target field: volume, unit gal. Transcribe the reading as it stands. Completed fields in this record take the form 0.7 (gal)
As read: 7088875.0 (gal)
